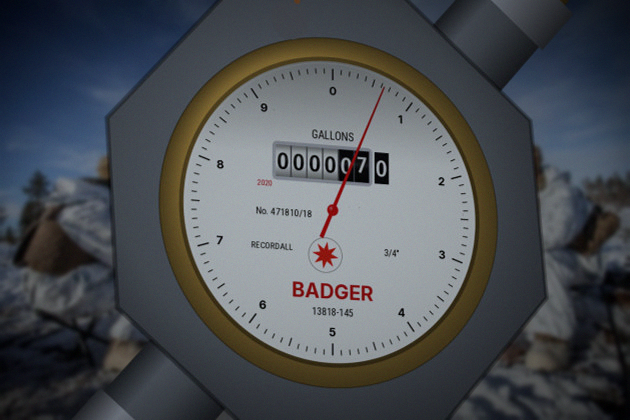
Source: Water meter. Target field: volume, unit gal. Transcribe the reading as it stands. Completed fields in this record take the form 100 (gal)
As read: 70.6 (gal)
